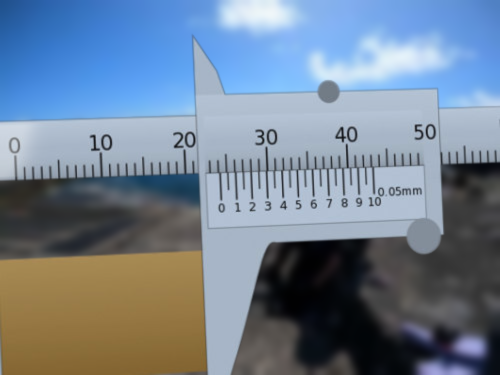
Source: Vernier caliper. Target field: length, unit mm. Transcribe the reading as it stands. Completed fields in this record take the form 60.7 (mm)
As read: 24.2 (mm)
